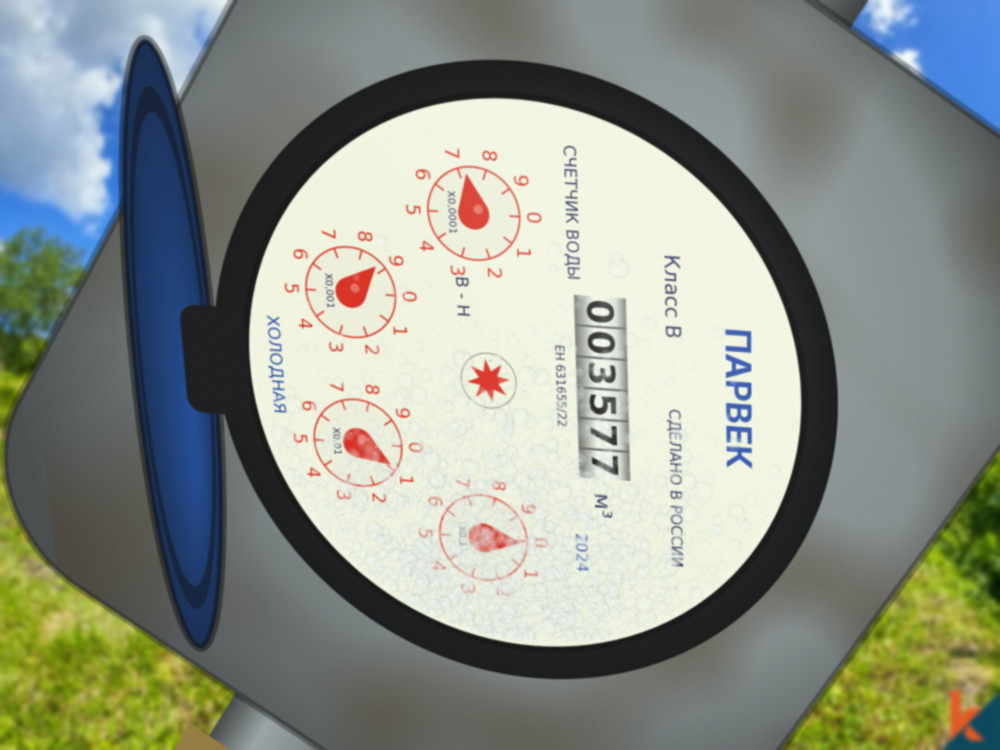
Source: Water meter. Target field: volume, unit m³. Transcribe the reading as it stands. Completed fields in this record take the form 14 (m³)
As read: 3577.0087 (m³)
